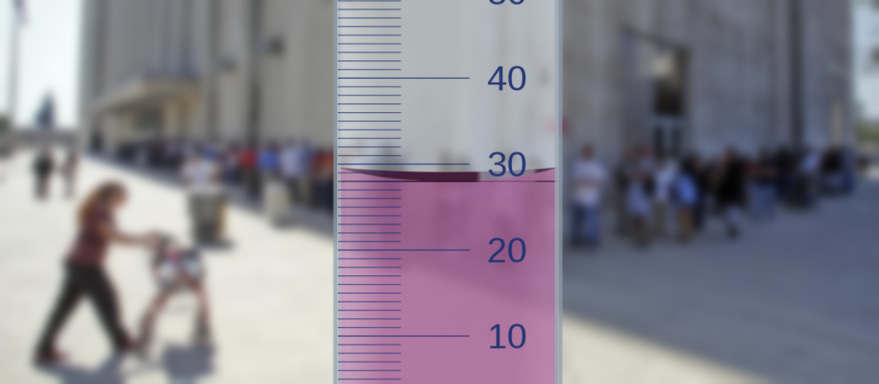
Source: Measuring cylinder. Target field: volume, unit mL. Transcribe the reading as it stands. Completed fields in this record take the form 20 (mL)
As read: 28 (mL)
